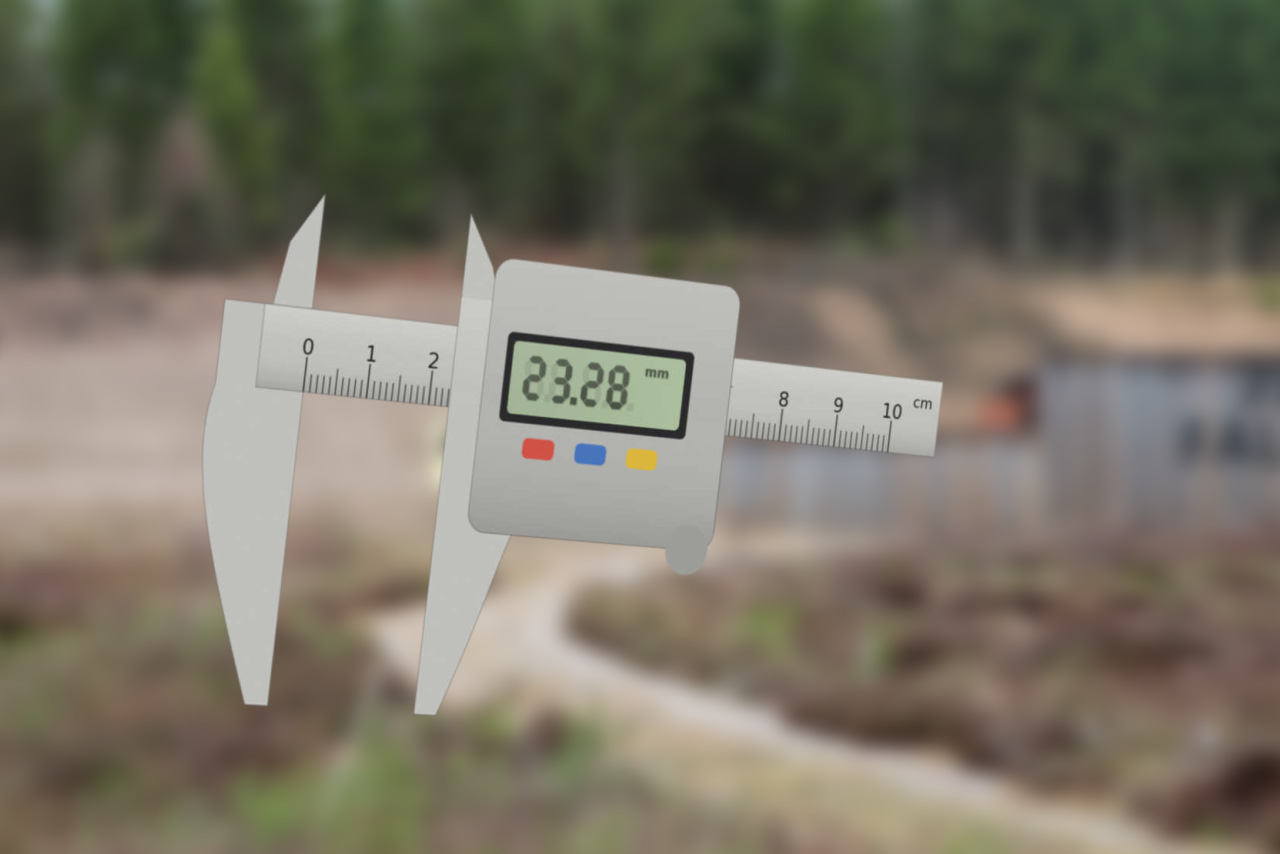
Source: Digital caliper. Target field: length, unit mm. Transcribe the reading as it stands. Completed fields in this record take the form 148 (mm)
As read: 23.28 (mm)
